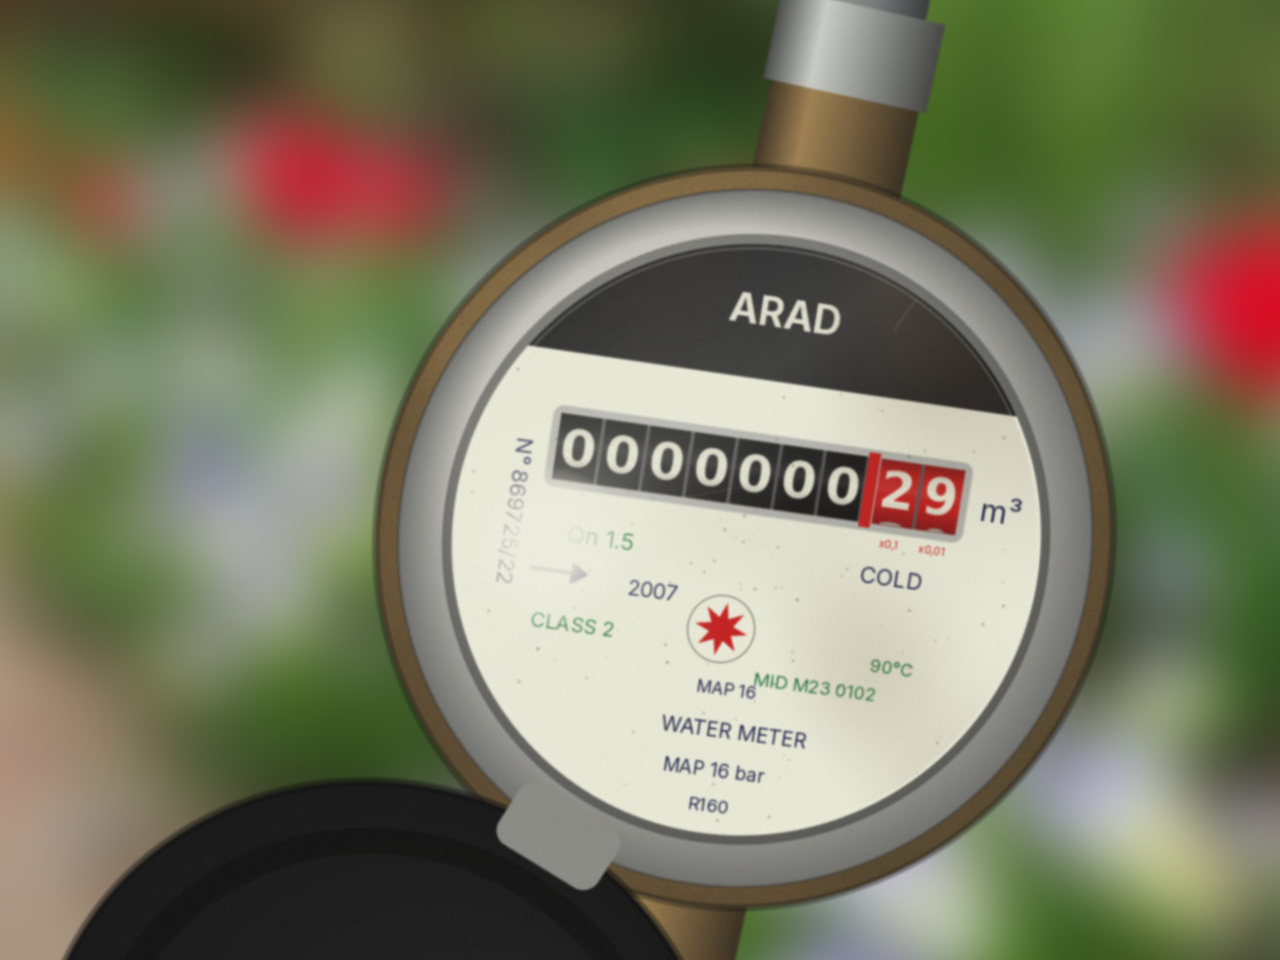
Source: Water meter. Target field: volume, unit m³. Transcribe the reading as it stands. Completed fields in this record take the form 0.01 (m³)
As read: 0.29 (m³)
